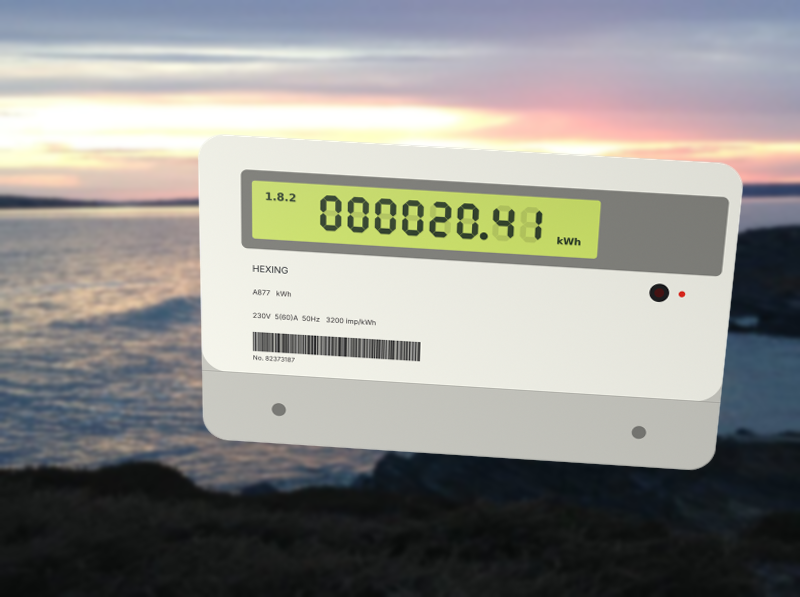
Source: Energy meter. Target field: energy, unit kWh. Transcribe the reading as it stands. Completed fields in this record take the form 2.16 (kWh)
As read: 20.41 (kWh)
